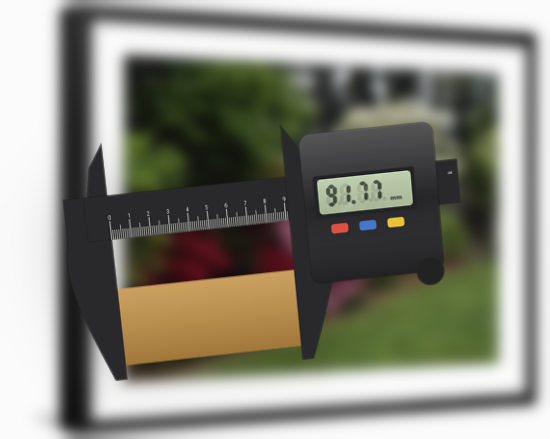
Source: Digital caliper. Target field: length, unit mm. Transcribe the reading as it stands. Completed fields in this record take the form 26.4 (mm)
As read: 91.77 (mm)
